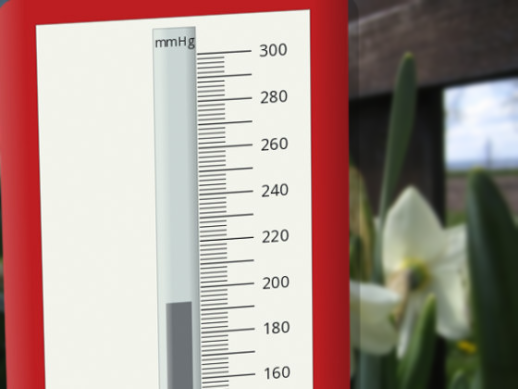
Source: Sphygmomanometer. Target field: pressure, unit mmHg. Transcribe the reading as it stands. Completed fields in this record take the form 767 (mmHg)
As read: 194 (mmHg)
